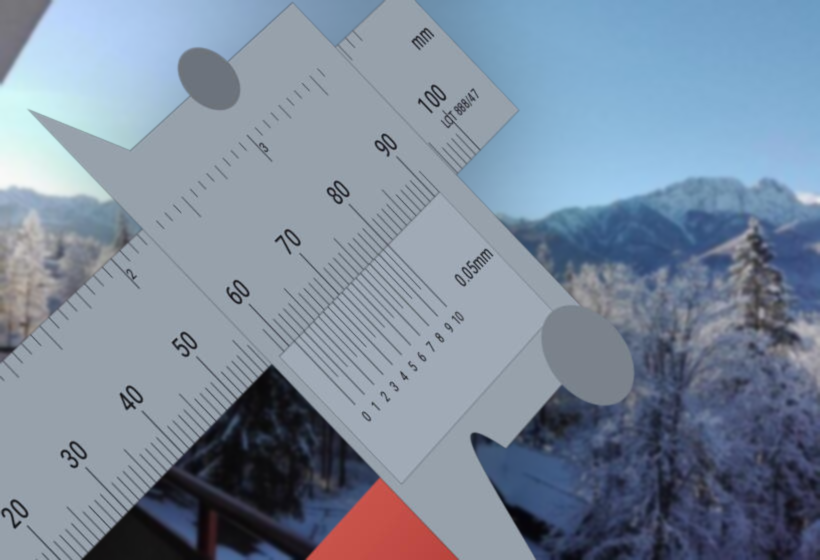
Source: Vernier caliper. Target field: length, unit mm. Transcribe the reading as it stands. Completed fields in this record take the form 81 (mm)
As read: 61.0 (mm)
